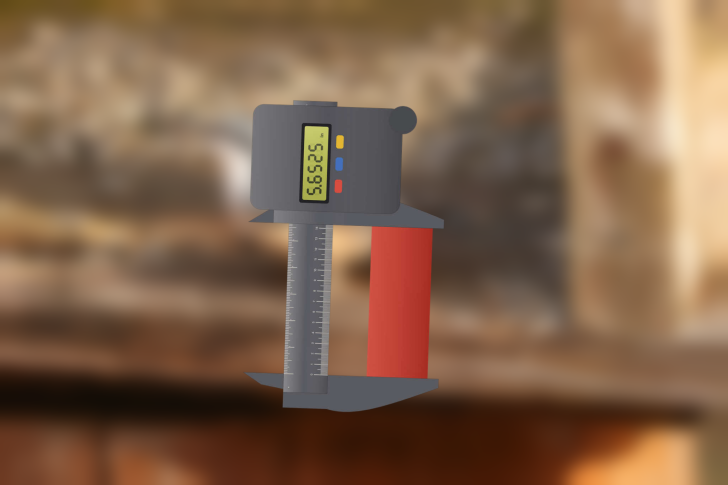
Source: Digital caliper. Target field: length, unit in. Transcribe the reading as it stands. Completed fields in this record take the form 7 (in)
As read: 5.6525 (in)
